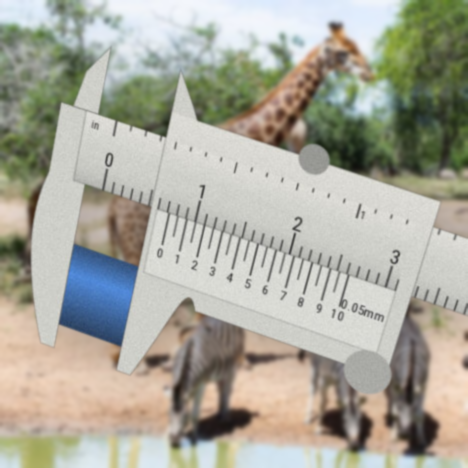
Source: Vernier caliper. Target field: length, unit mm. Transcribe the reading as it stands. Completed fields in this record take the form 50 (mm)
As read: 7.2 (mm)
